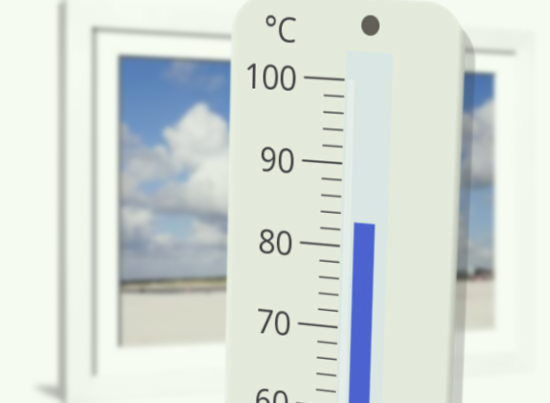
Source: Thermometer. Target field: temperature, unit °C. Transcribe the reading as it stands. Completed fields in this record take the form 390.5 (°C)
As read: 83 (°C)
